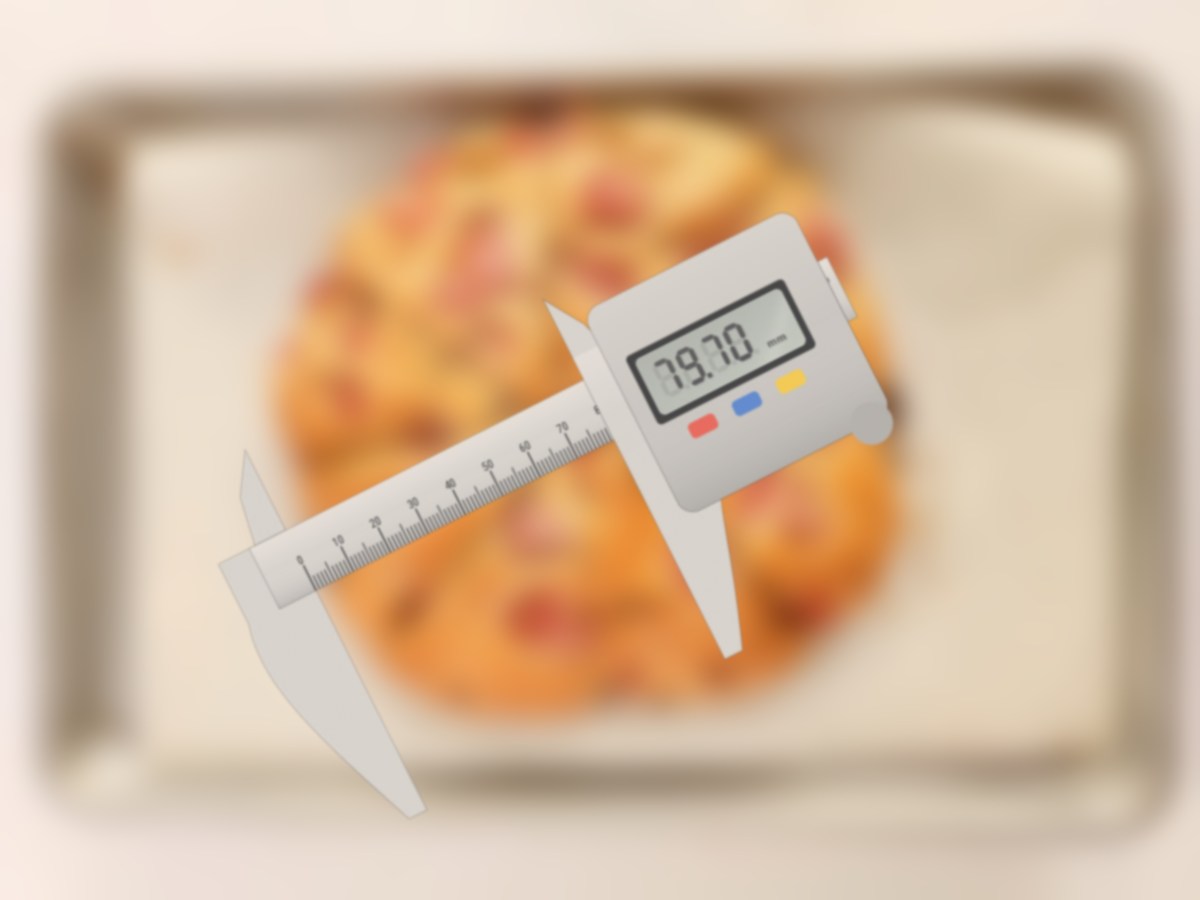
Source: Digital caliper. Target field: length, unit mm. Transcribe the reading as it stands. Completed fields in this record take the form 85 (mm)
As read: 79.70 (mm)
